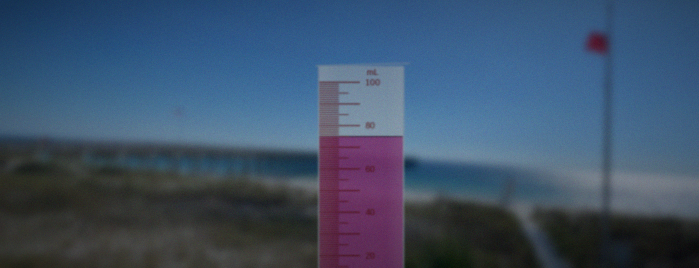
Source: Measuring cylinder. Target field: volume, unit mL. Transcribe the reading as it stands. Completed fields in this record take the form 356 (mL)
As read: 75 (mL)
